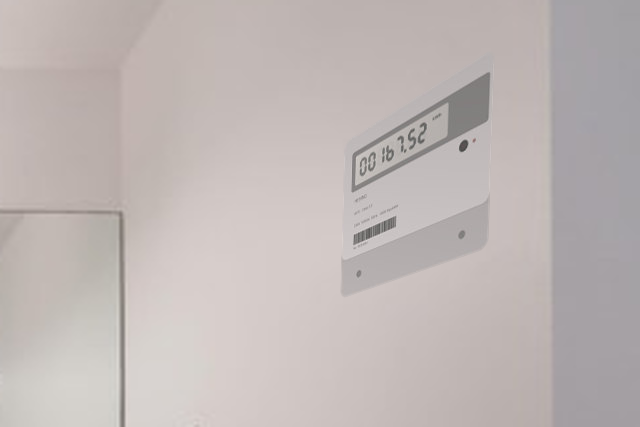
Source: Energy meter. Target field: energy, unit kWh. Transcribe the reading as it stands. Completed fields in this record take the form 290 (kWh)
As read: 167.52 (kWh)
